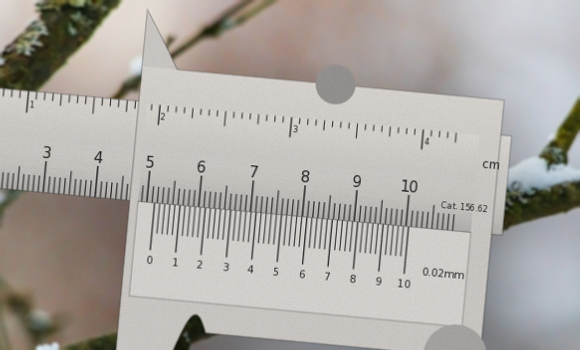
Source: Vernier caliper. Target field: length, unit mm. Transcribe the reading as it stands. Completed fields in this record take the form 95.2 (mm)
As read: 51.5 (mm)
